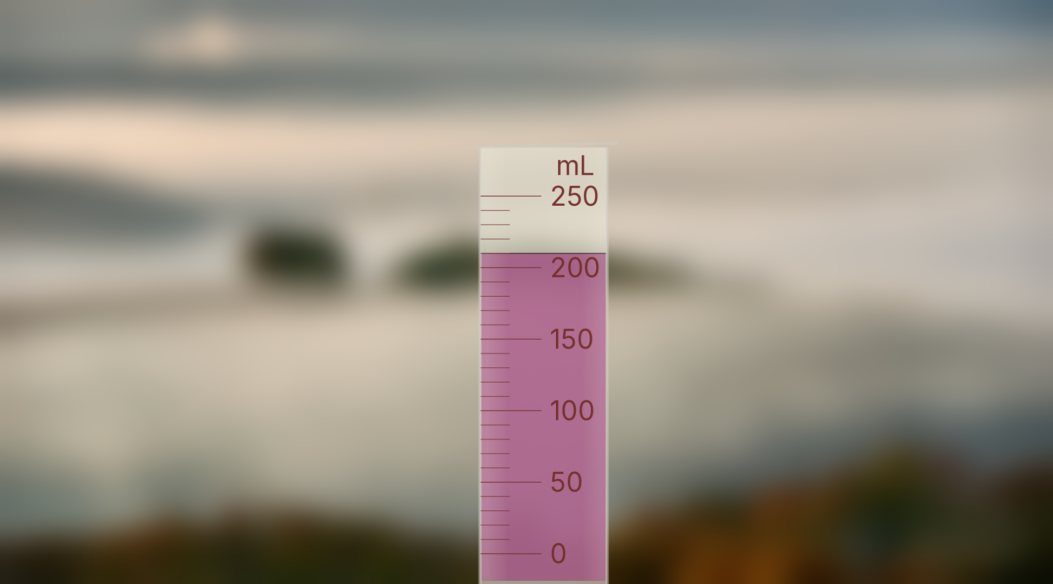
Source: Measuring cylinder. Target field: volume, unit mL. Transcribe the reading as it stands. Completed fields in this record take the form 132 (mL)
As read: 210 (mL)
